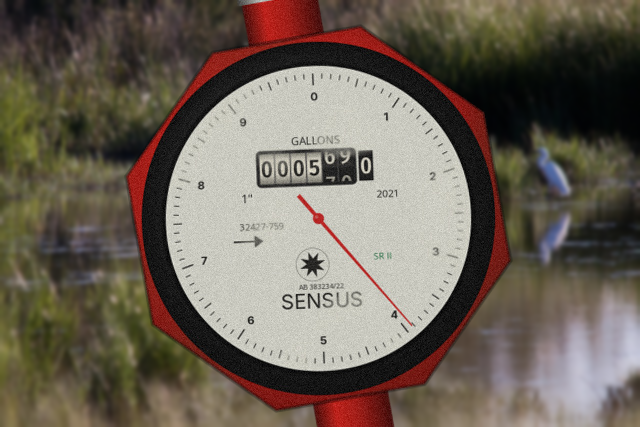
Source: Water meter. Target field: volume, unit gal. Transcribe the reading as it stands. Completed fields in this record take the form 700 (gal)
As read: 5693.9 (gal)
